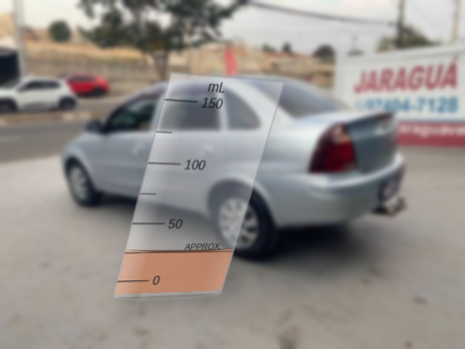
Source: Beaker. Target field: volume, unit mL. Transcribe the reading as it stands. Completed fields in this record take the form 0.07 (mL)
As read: 25 (mL)
